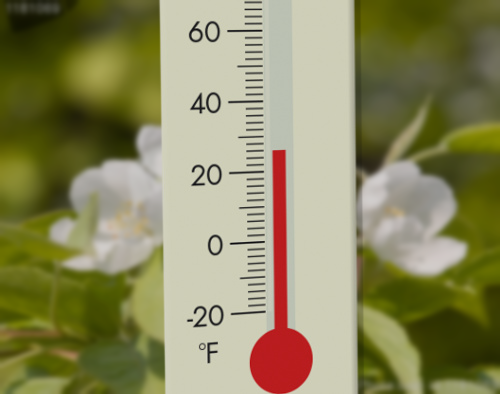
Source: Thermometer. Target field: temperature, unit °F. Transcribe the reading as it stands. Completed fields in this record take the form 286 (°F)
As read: 26 (°F)
